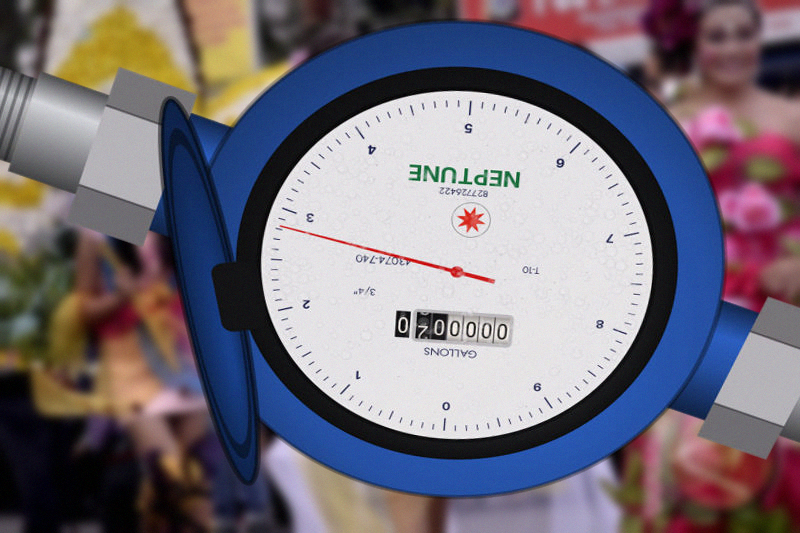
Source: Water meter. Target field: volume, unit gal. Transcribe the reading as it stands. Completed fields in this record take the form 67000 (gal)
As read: 22.8 (gal)
